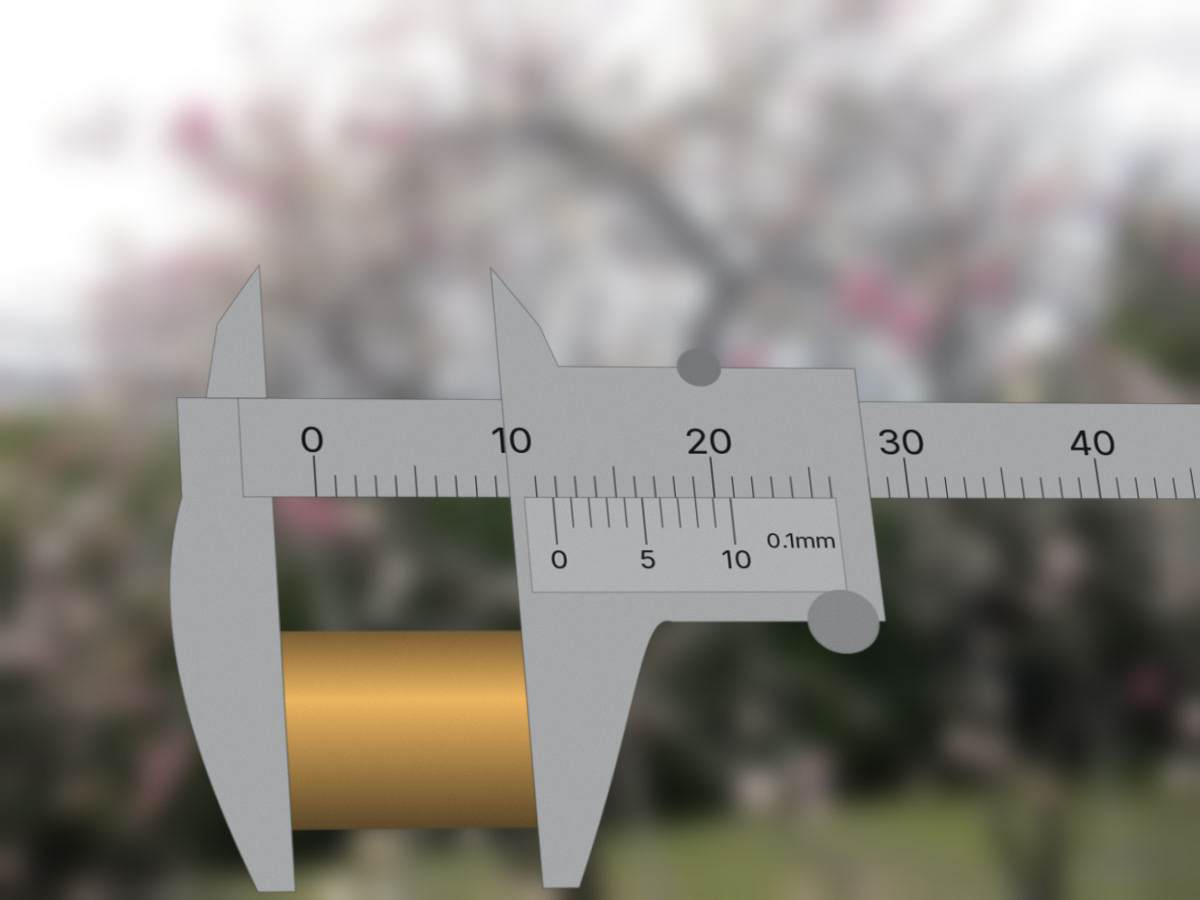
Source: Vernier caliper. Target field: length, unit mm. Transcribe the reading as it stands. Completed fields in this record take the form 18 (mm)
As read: 11.8 (mm)
